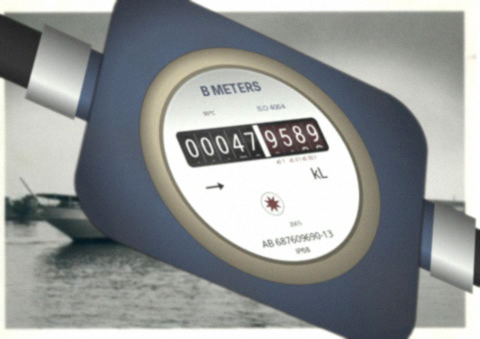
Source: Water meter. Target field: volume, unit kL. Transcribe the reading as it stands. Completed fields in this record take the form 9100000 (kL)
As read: 47.9589 (kL)
